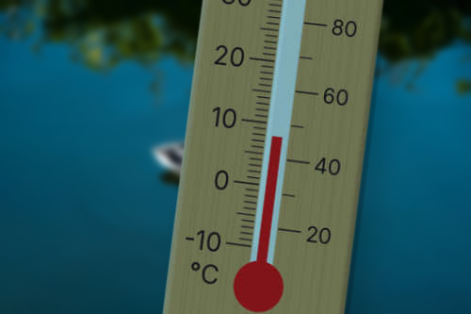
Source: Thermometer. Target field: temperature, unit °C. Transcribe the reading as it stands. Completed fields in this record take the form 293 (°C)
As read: 8 (°C)
